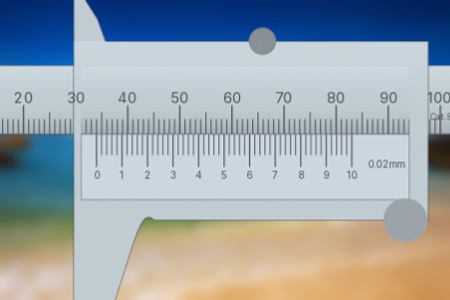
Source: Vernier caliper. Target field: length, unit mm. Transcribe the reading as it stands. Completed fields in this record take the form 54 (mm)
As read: 34.0 (mm)
